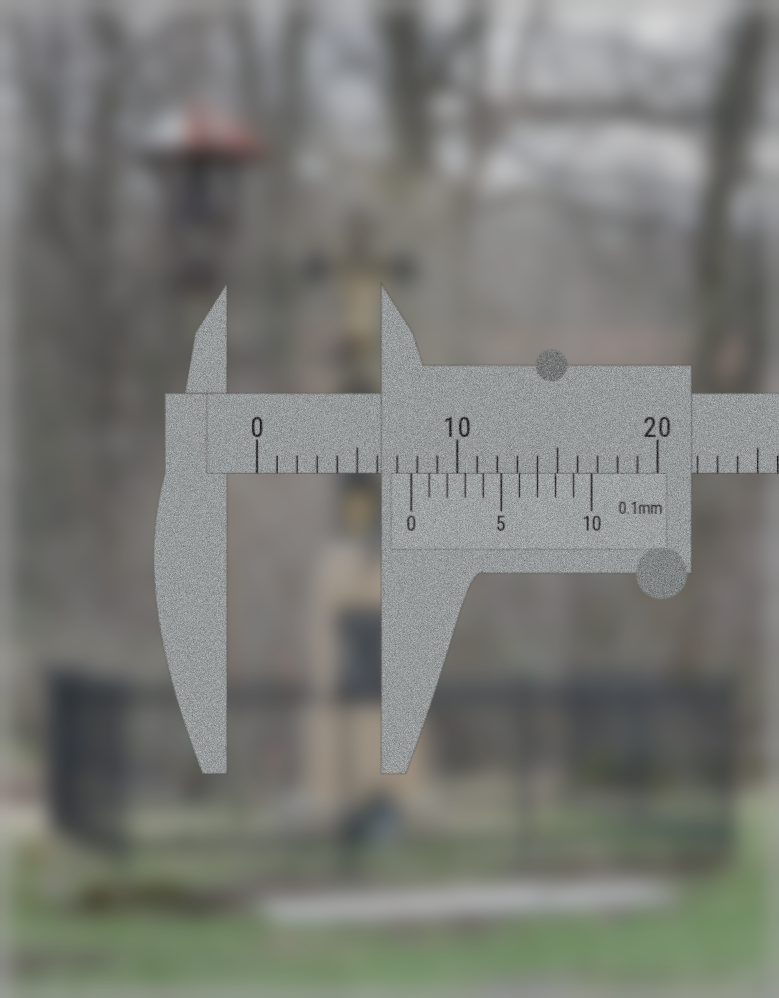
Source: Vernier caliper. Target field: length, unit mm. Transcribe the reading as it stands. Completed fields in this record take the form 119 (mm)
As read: 7.7 (mm)
